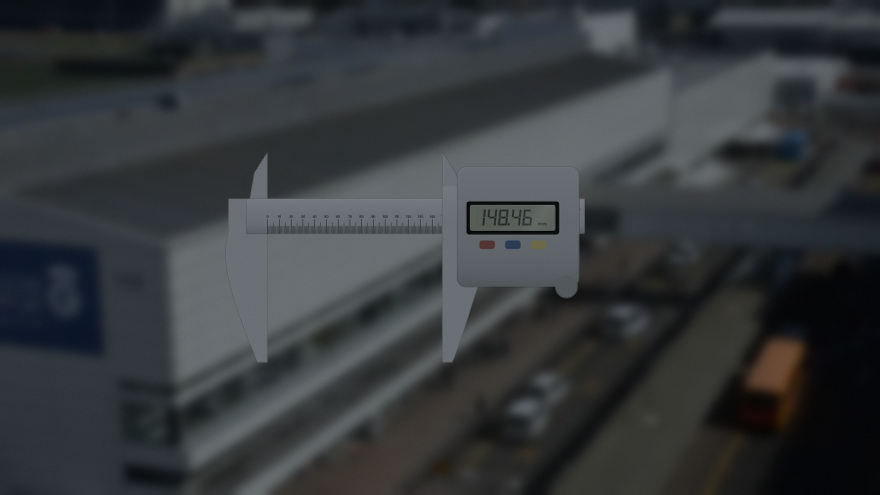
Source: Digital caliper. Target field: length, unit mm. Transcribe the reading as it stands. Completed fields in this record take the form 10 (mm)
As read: 148.46 (mm)
